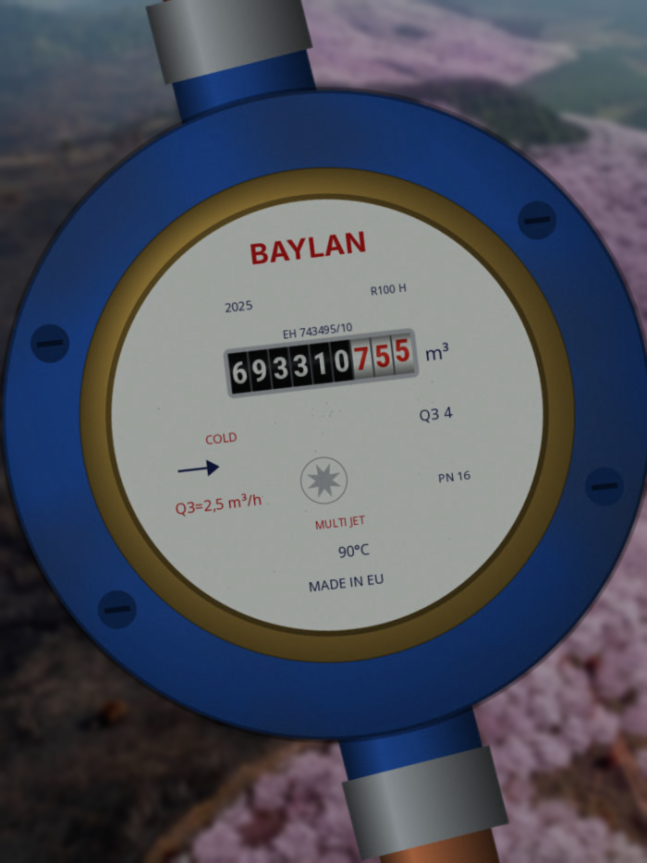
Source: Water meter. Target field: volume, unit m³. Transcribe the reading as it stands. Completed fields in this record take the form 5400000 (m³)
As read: 693310.755 (m³)
